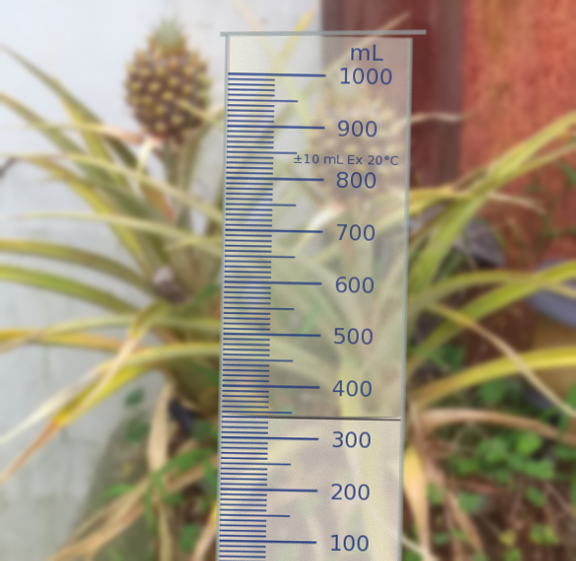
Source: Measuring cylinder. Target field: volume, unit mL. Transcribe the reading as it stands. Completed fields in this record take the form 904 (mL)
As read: 340 (mL)
